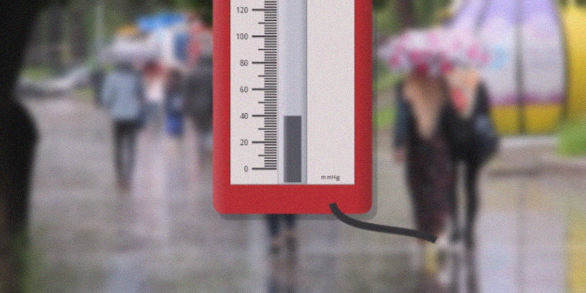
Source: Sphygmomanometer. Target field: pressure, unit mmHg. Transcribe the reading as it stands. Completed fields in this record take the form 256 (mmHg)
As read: 40 (mmHg)
